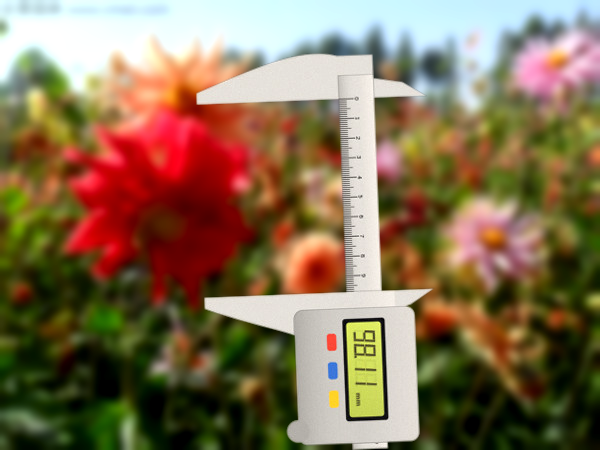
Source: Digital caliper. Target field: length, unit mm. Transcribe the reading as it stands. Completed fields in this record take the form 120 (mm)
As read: 98.11 (mm)
